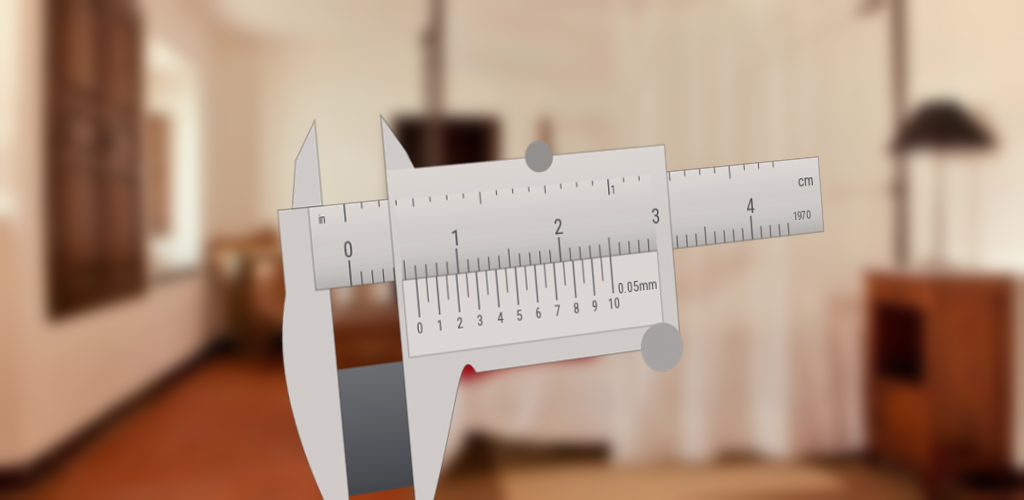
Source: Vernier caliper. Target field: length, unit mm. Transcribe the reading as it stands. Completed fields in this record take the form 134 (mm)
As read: 6.0 (mm)
